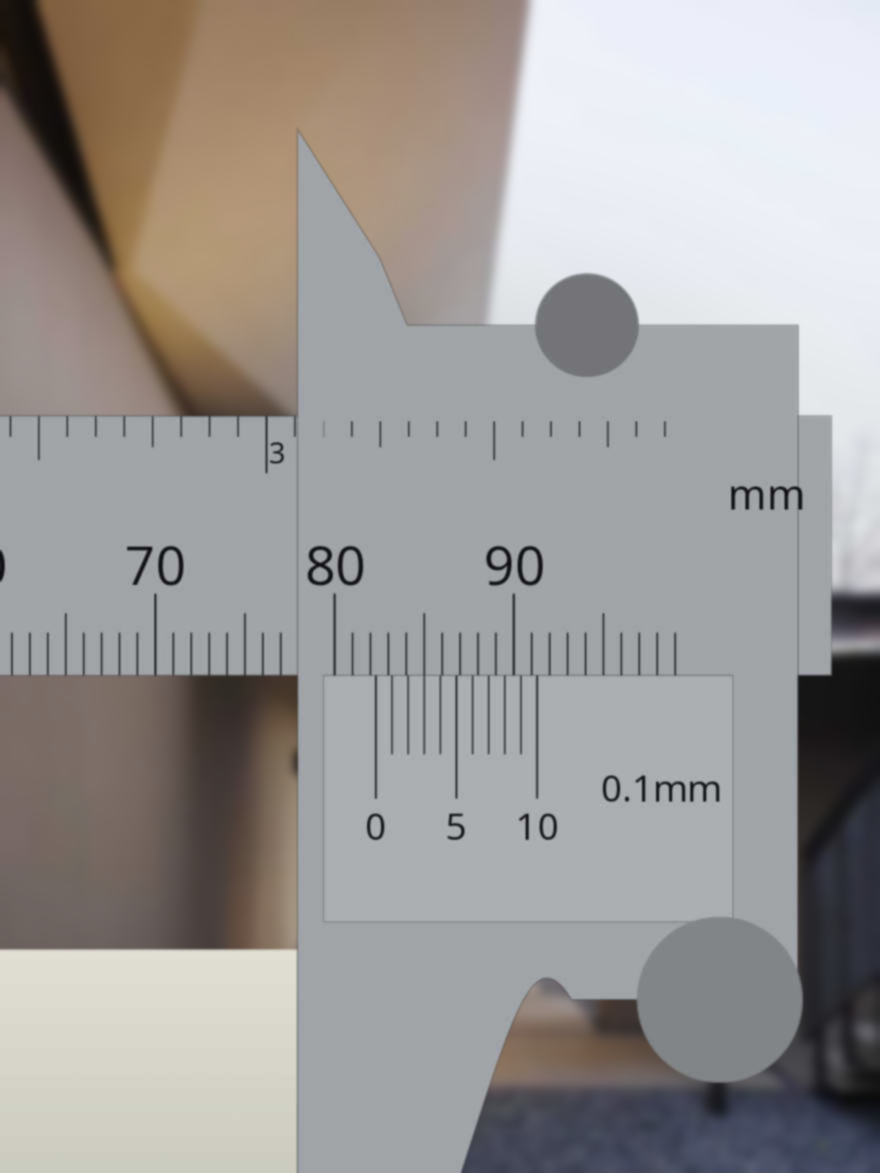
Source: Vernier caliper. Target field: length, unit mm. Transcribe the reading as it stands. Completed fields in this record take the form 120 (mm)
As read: 82.3 (mm)
